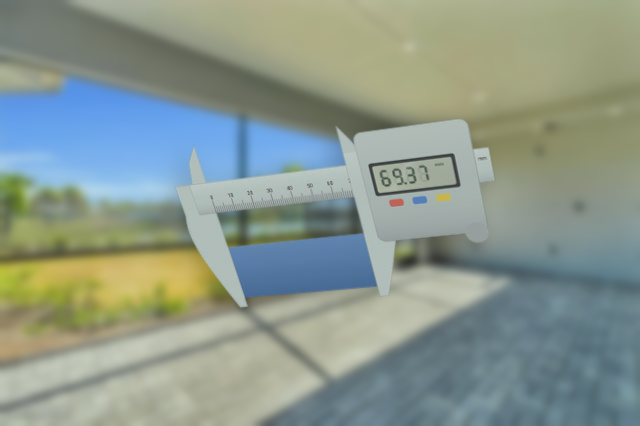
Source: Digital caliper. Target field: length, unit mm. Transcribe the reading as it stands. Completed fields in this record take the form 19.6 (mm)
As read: 69.37 (mm)
